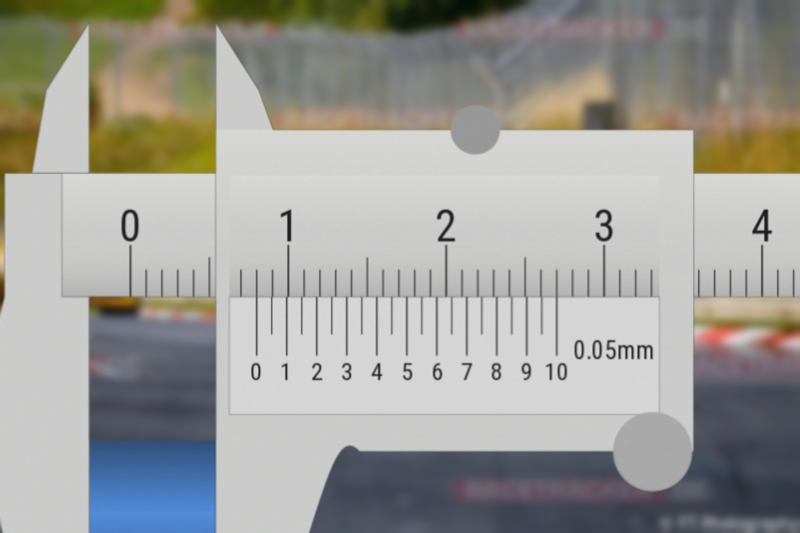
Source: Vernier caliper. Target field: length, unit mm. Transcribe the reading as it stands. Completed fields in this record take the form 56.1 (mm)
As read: 8.0 (mm)
